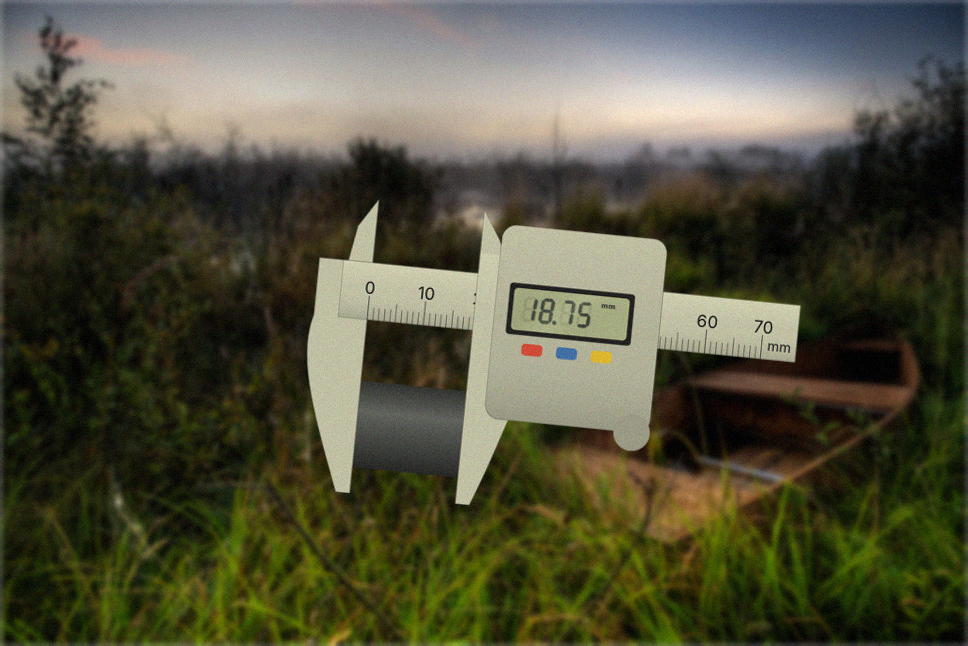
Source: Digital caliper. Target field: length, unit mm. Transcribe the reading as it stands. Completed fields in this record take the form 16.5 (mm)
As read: 18.75 (mm)
